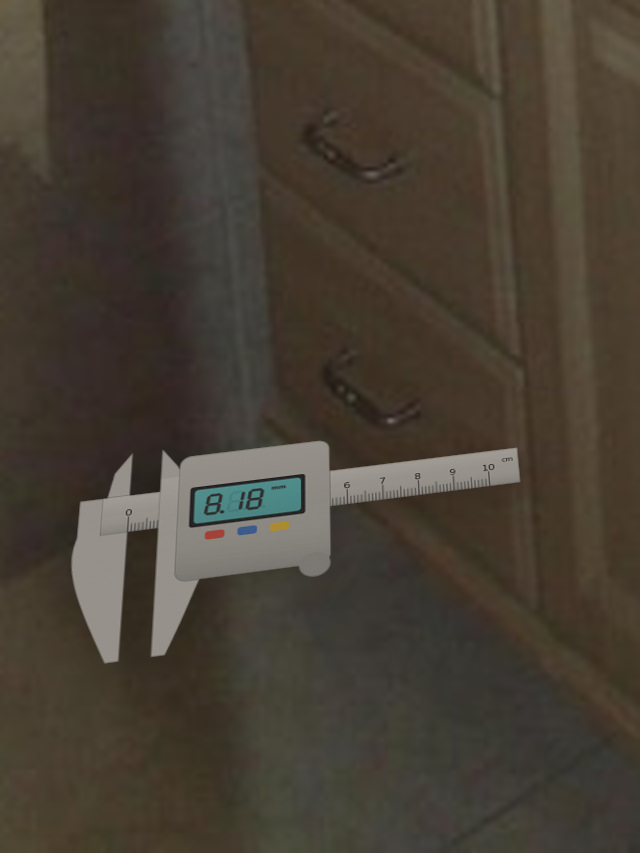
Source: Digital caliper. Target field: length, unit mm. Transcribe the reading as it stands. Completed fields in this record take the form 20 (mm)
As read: 8.18 (mm)
